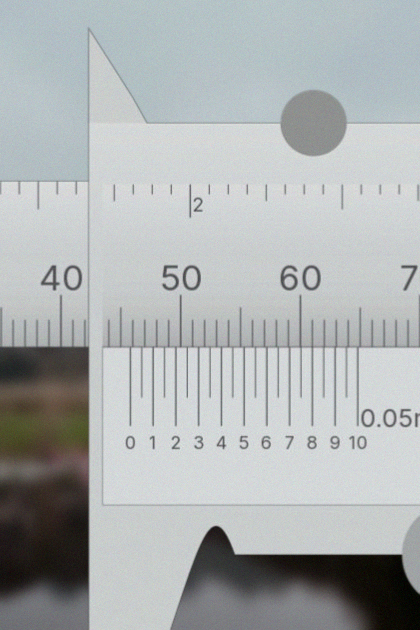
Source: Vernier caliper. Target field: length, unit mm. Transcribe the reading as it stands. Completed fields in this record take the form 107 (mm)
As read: 45.8 (mm)
